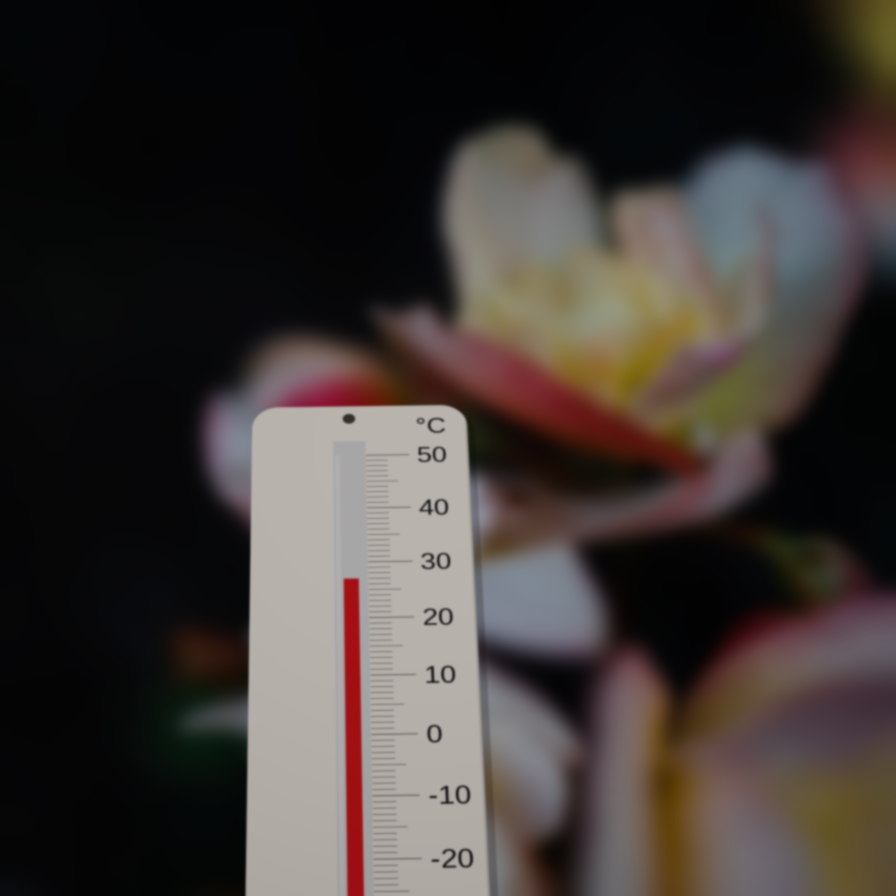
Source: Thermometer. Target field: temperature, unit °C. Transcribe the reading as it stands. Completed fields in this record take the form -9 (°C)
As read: 27 (°C)
